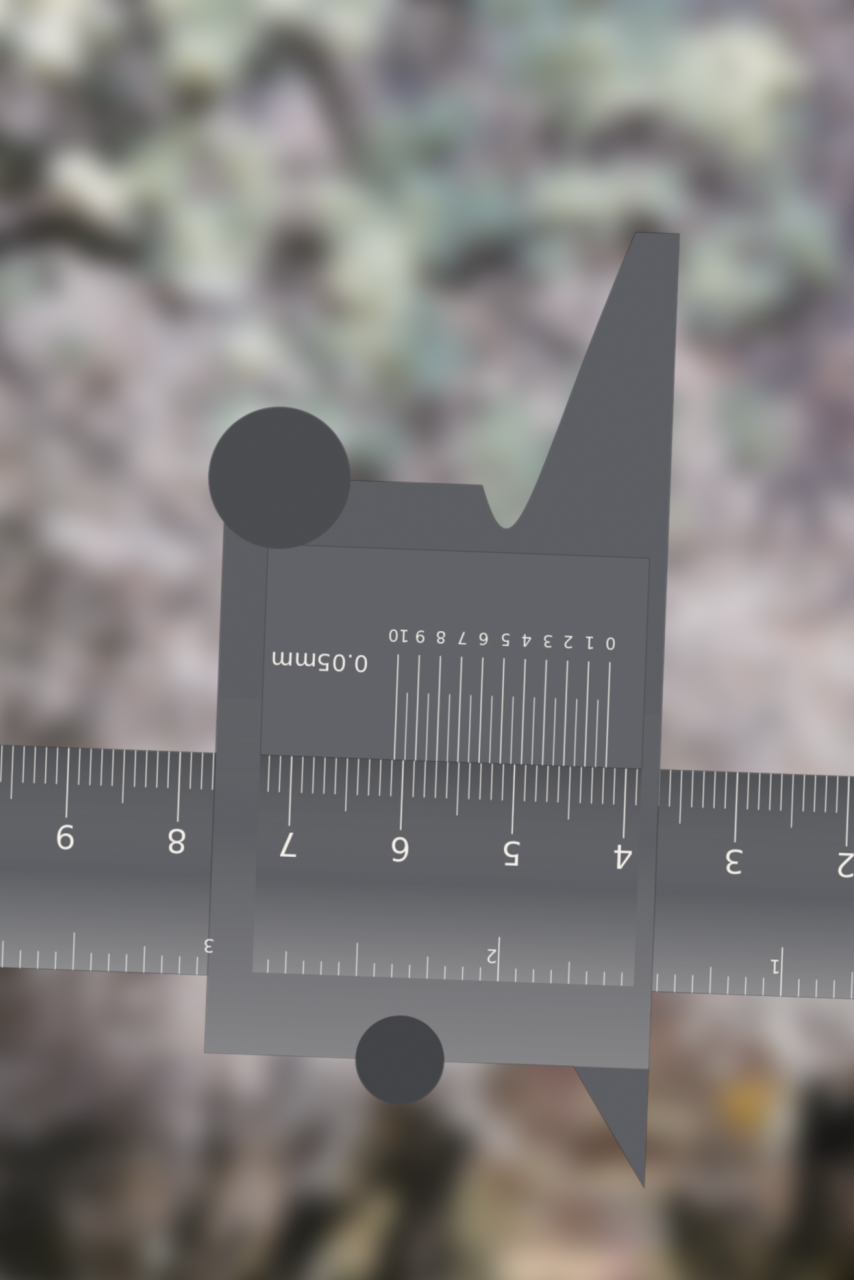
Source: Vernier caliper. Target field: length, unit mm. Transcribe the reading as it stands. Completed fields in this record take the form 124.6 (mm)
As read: 41.8 (mm)
